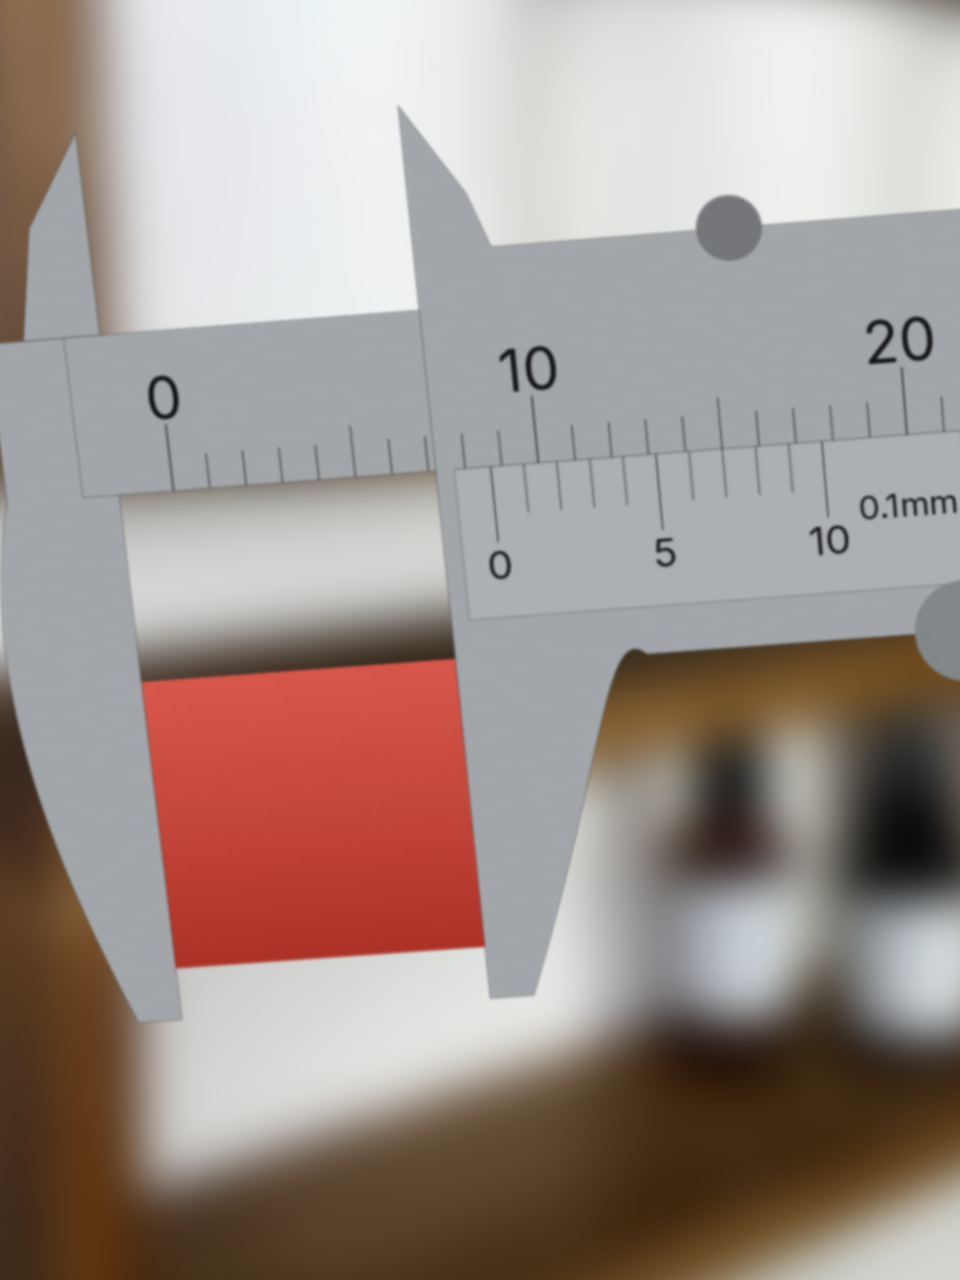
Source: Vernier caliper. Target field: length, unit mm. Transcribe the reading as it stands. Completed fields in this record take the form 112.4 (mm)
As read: 8.7 (mm)
